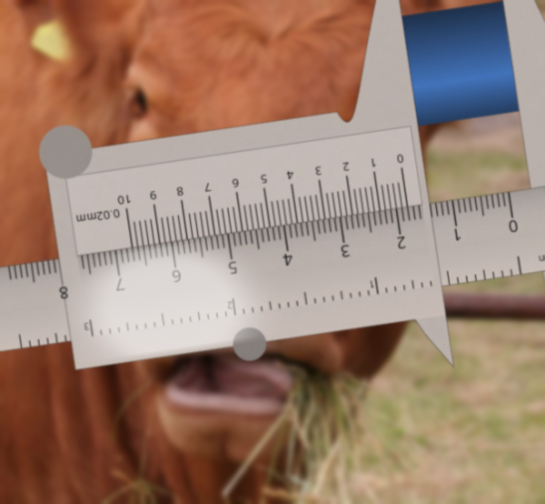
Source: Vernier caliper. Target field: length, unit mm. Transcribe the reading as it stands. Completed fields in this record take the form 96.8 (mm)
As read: 18.0 (mm)
